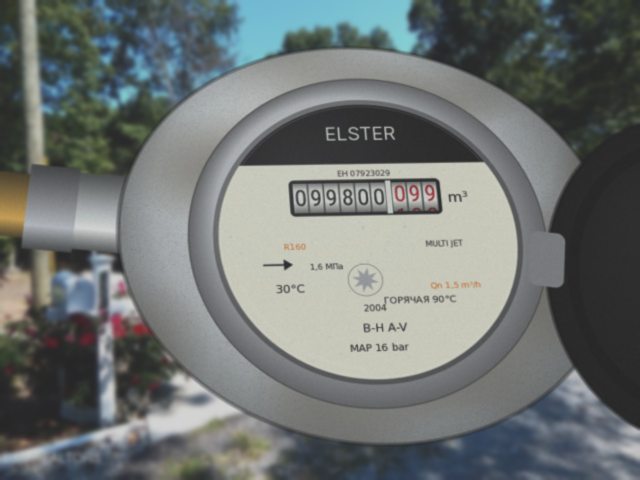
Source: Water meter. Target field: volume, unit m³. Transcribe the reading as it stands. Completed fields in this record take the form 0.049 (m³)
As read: 99800.099 (m³)
